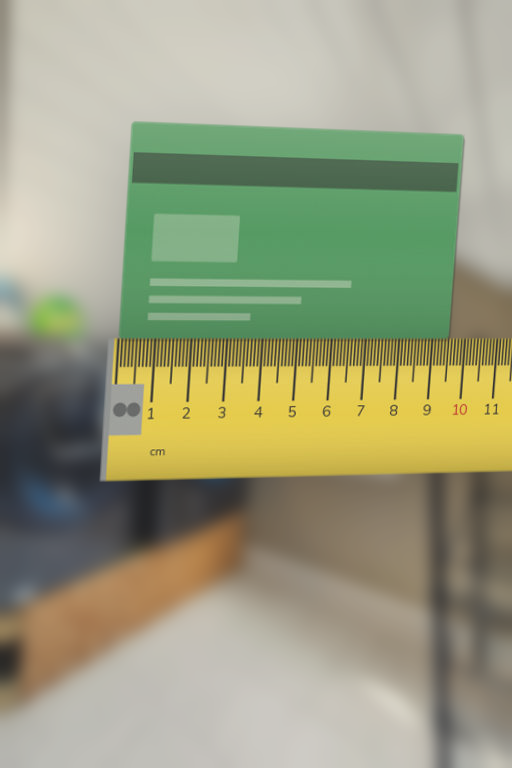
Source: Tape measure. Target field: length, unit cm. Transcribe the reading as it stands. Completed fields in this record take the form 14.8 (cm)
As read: 9.5 (cm)
